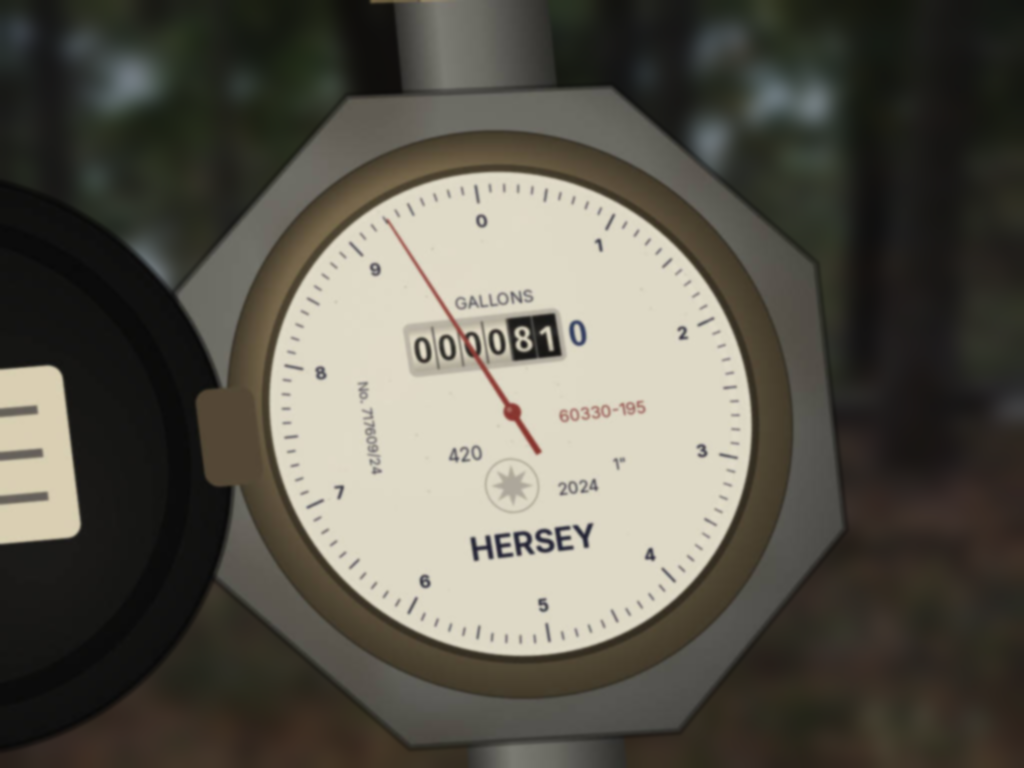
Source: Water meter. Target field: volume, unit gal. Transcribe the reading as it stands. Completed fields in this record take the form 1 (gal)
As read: 809.3 (gal)
